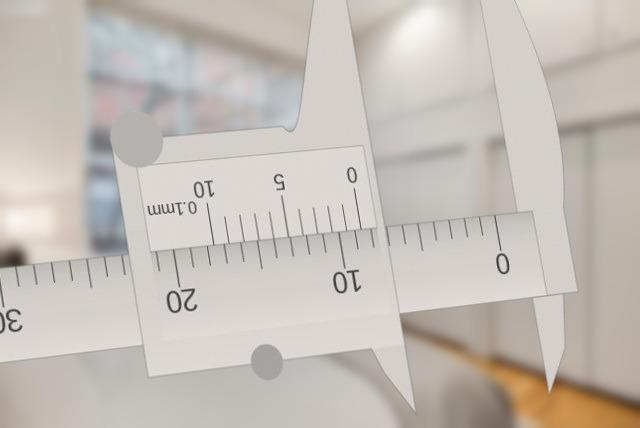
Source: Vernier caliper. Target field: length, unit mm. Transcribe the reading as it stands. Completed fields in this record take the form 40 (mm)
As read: 8.6 (mm)
